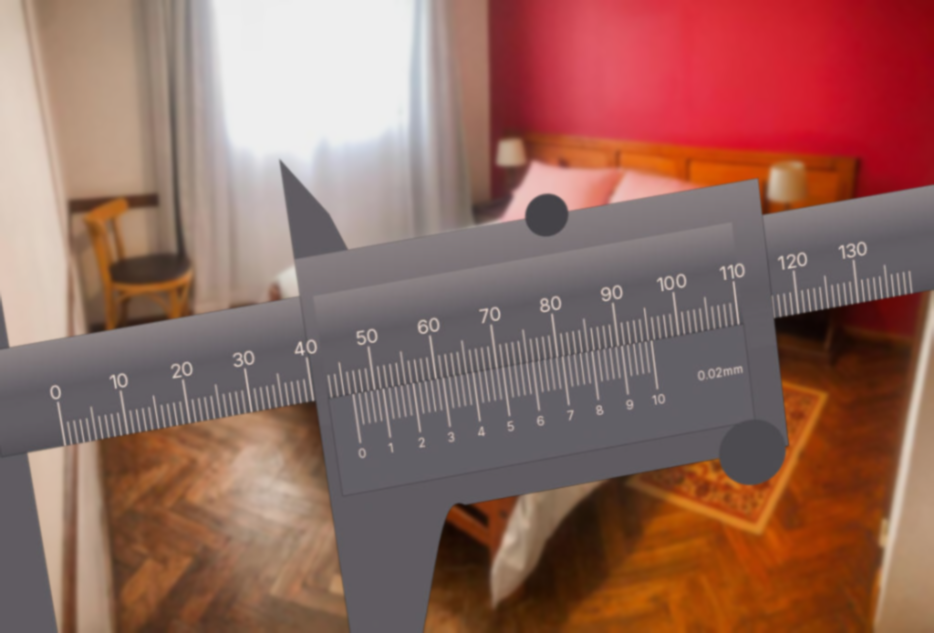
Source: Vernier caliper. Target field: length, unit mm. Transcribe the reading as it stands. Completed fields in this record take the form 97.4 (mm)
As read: 46.5 (mm)
